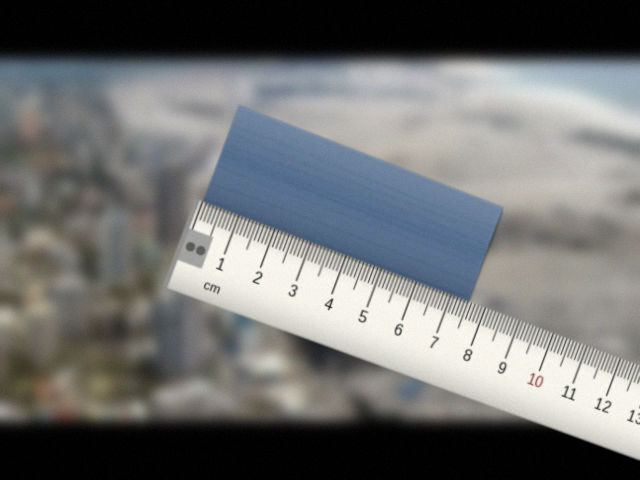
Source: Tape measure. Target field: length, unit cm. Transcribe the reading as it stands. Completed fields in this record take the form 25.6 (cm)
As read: 7.5 (cm)
